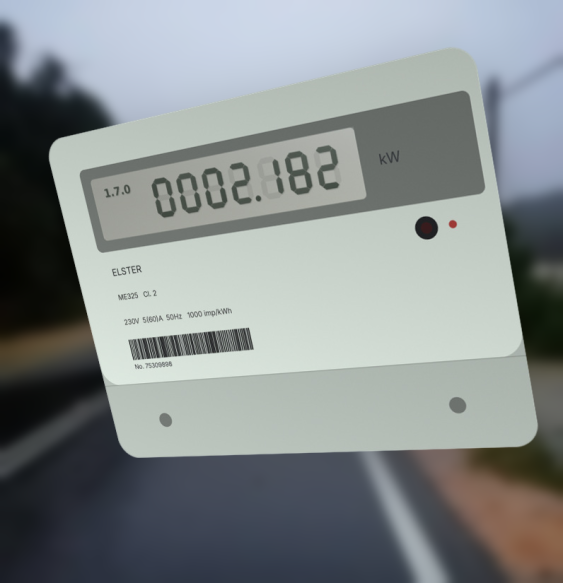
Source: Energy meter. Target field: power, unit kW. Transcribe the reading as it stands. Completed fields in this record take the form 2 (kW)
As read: 2.182 (kW)
